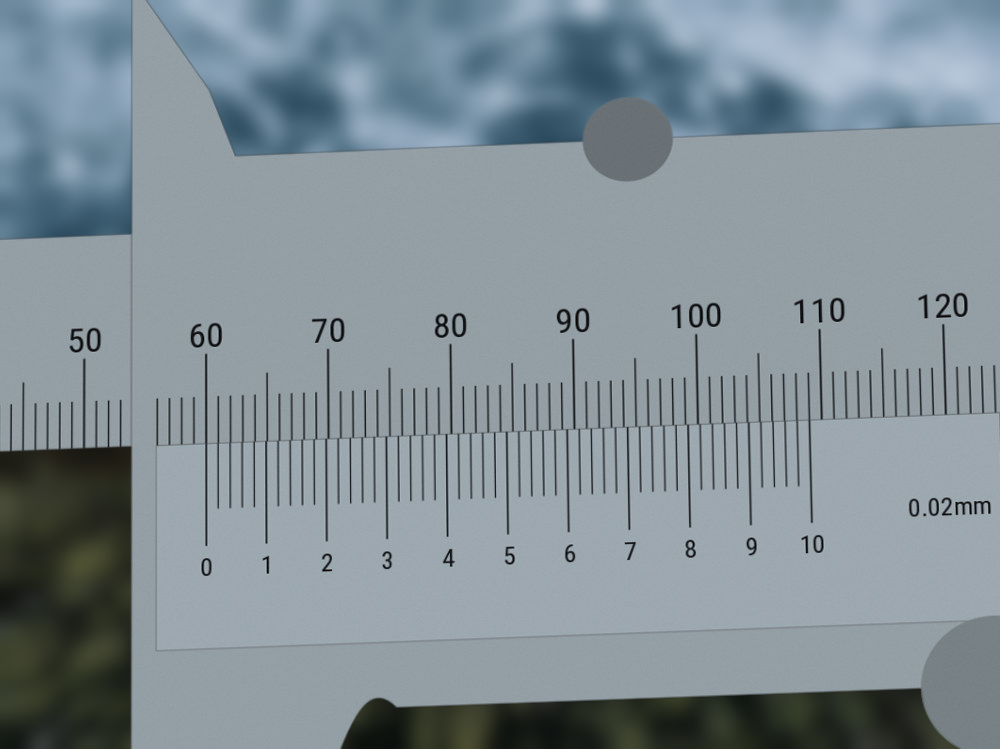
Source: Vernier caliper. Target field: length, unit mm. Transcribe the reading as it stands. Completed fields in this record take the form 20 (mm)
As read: 60.0 (mm)
